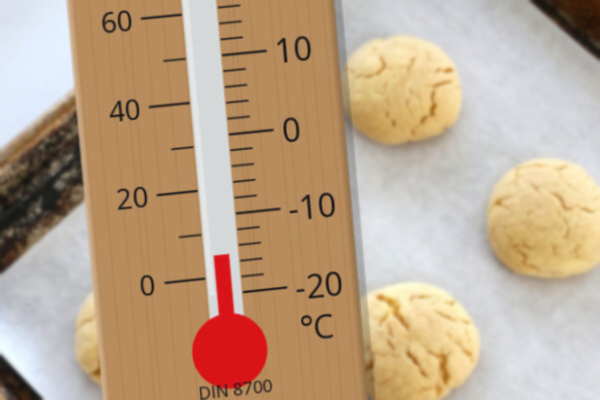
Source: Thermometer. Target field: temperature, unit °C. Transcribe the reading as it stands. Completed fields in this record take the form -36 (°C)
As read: -15 (°C)
